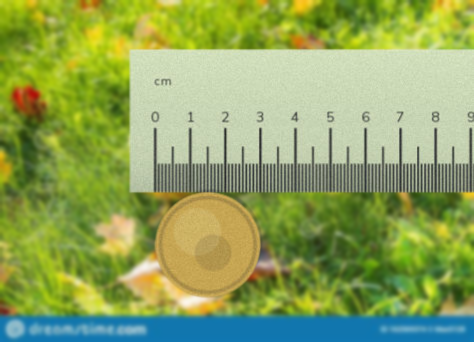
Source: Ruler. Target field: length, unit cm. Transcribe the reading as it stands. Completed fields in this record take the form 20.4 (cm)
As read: 3 (cm)
